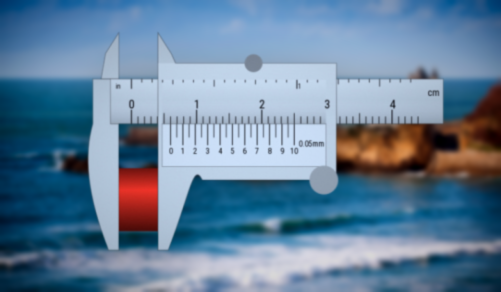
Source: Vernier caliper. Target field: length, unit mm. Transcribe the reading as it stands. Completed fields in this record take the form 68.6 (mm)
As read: 6.0 (mm)
